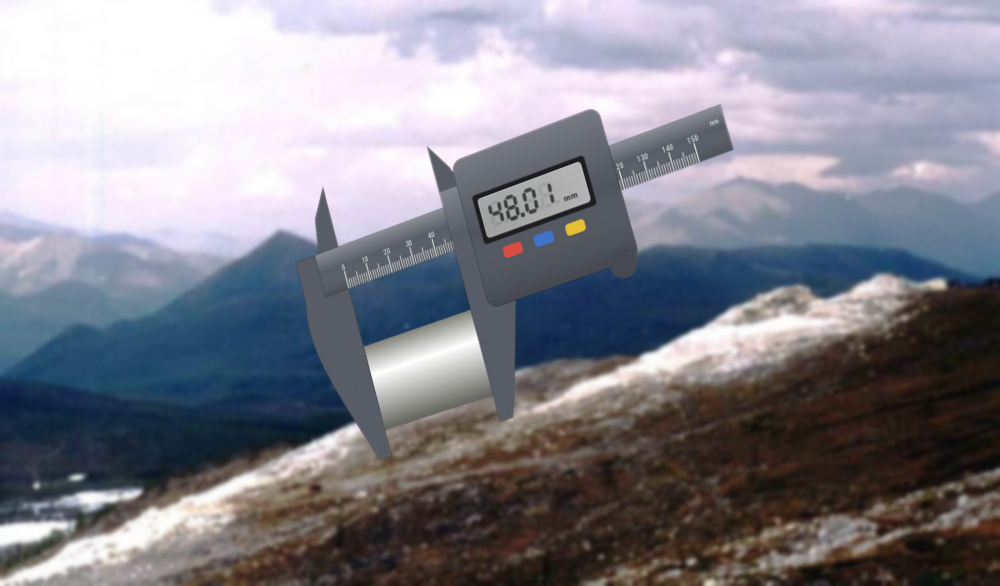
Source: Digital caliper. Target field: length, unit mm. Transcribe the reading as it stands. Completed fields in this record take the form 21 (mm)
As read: 48.01 (mm)
